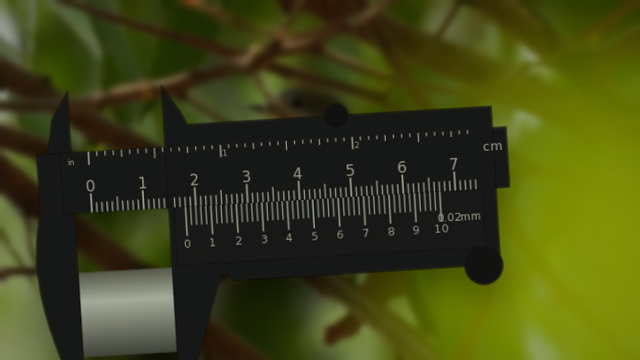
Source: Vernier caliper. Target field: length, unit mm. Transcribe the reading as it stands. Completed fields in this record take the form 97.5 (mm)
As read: 18.0 (mm)
